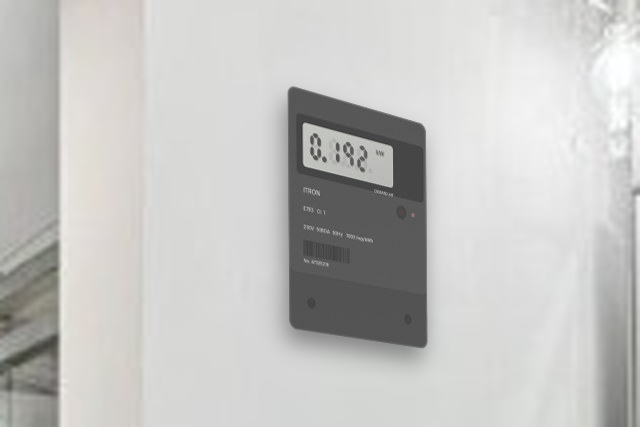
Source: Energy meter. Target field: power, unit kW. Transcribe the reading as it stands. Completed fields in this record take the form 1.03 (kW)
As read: 0.192 (kW)
